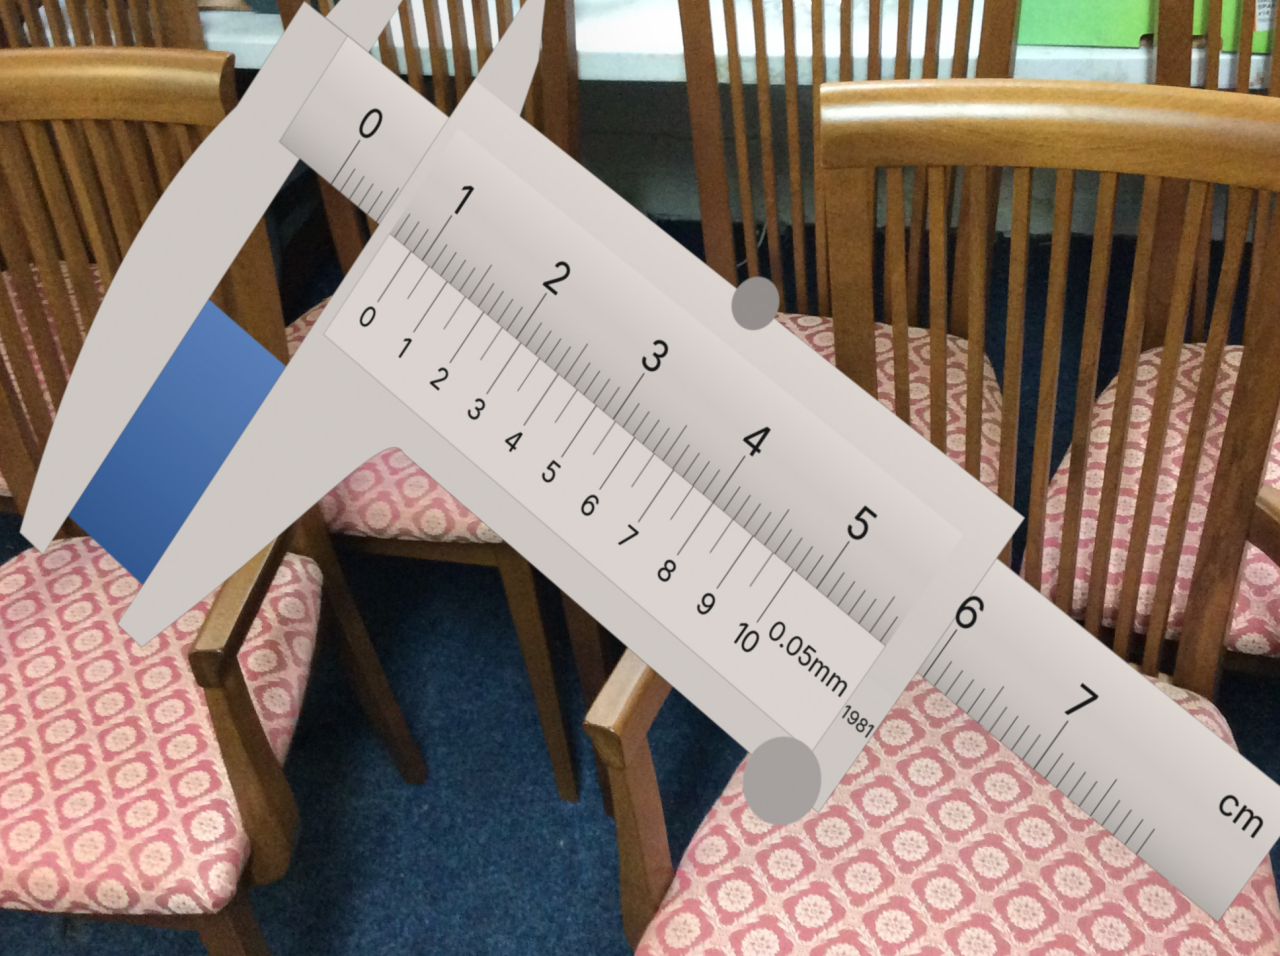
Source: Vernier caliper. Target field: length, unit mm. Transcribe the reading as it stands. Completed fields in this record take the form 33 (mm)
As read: 8.8 (mm)
